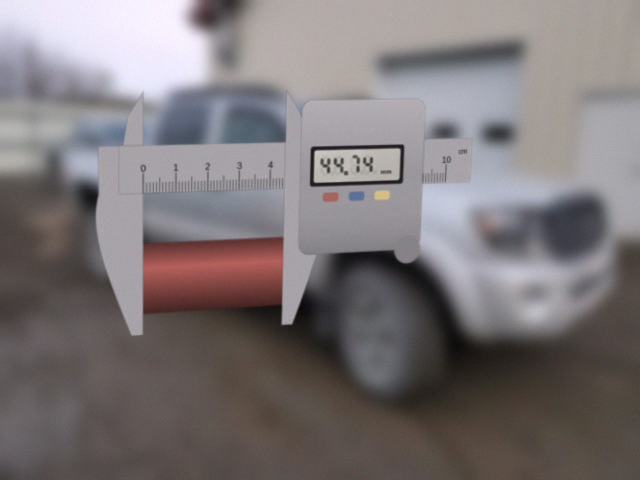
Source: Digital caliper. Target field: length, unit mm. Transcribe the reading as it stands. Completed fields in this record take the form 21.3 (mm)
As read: 44.74 (mm)
